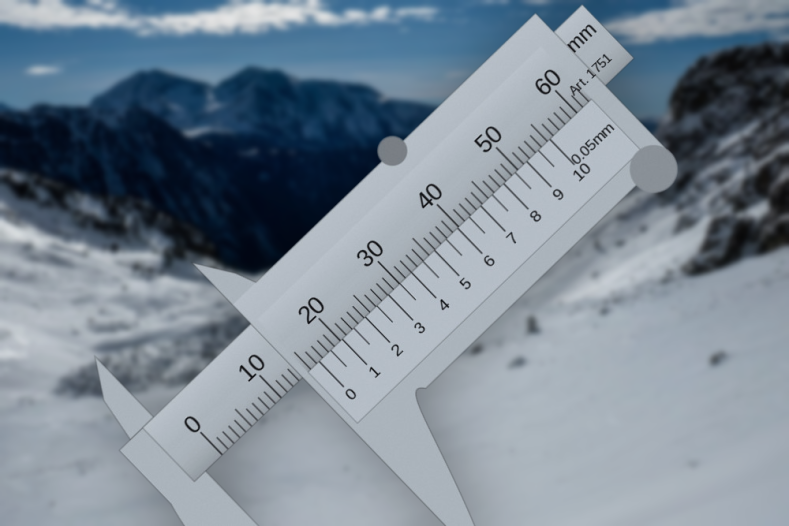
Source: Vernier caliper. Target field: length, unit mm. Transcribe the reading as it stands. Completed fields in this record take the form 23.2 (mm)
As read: 16.4 (mm)
